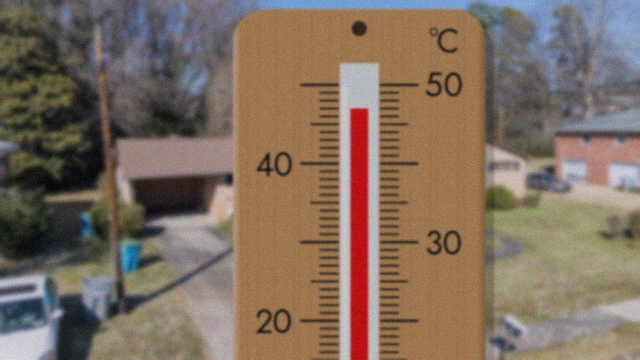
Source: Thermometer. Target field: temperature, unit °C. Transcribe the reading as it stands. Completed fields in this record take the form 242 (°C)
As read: 47 (°C)
